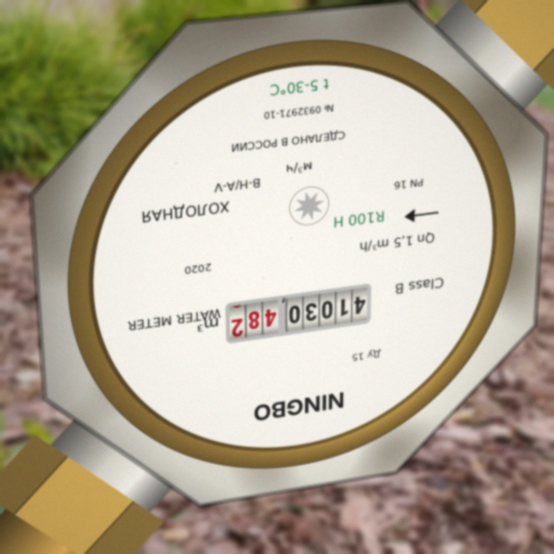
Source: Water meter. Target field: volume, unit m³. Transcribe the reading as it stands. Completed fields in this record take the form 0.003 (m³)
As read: 41030.482 (m³)
